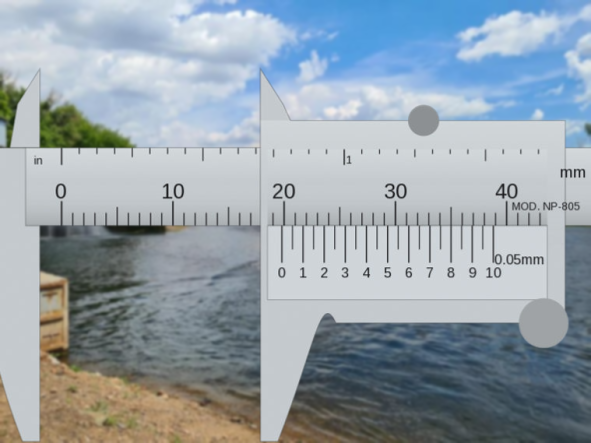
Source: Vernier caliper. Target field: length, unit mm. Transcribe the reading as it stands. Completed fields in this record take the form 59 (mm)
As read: 19.8 (mm)
